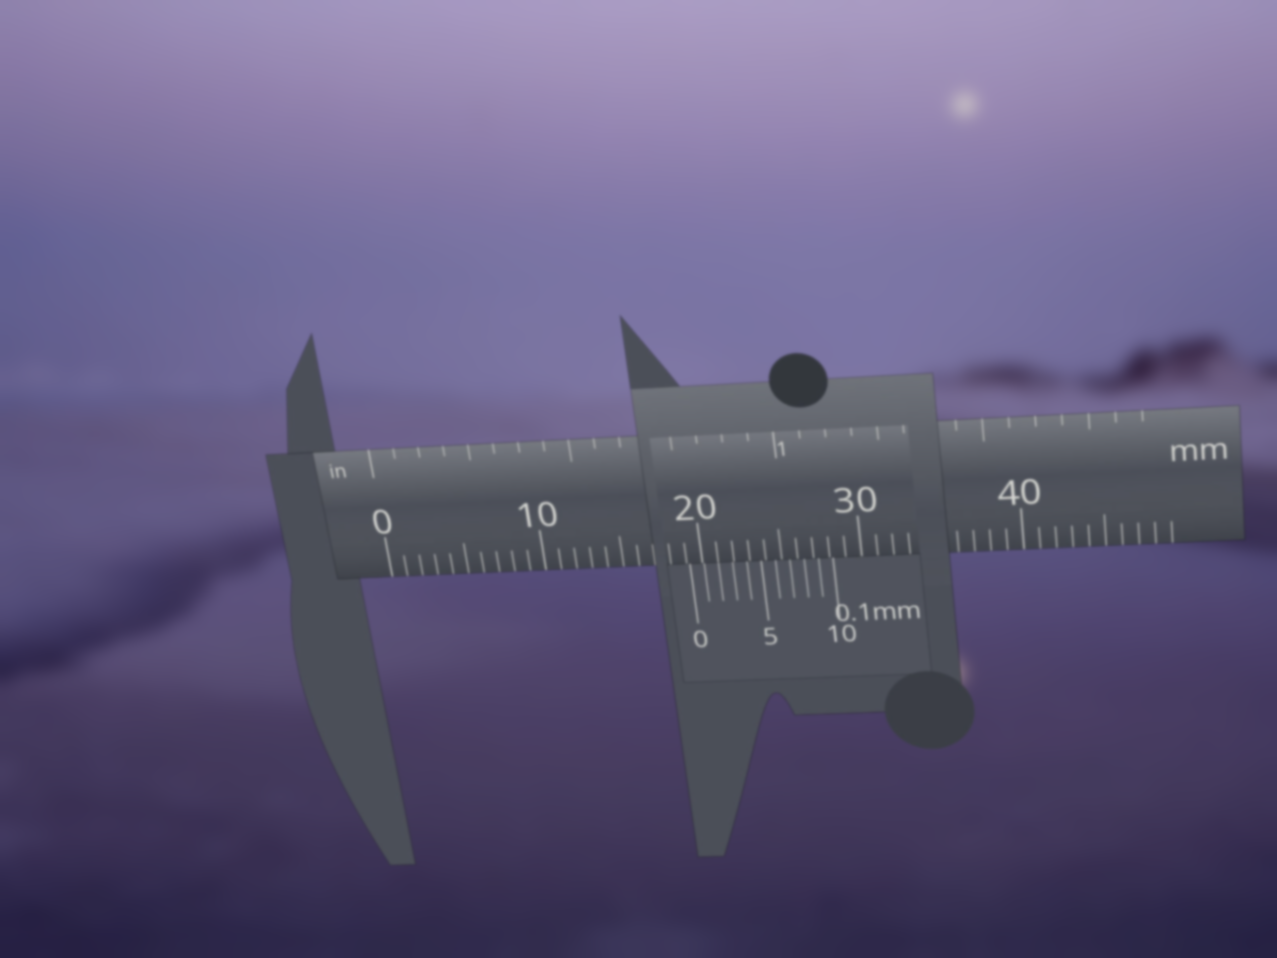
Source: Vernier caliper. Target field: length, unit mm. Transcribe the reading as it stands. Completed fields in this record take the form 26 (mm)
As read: 19.2 (mm)
